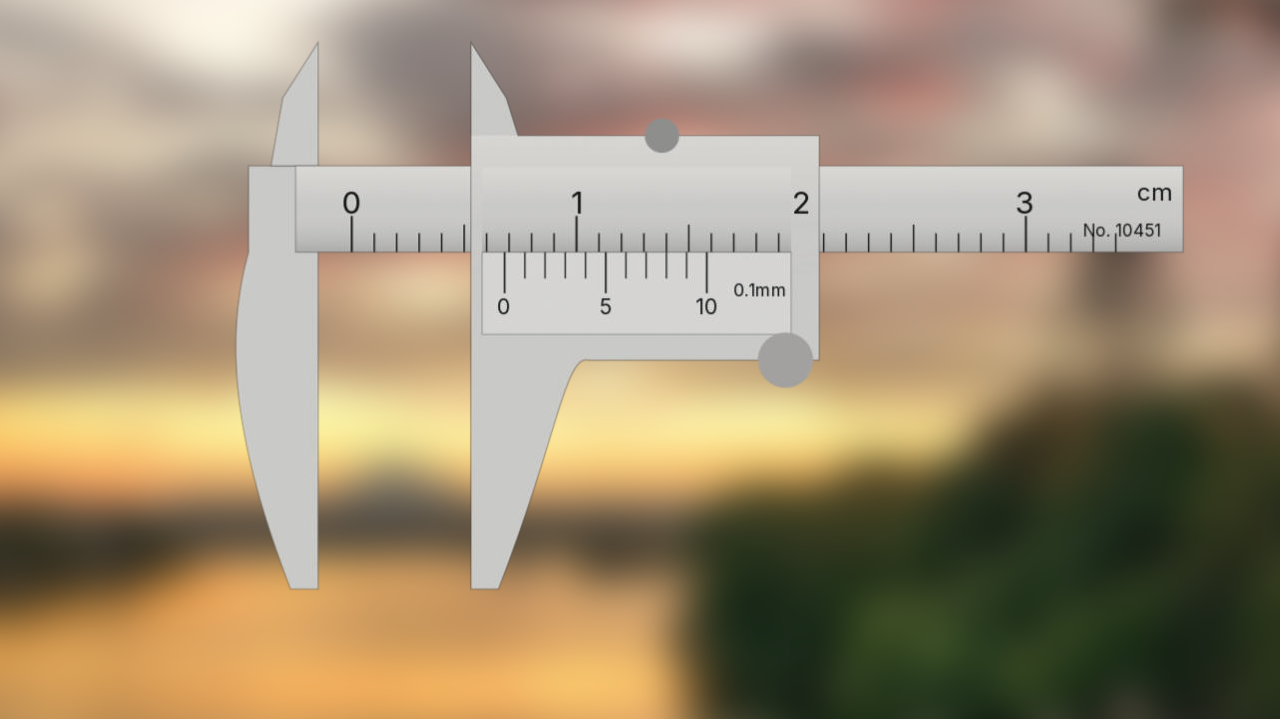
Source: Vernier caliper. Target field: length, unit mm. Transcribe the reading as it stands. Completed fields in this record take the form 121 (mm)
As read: 6.8 (mm)
